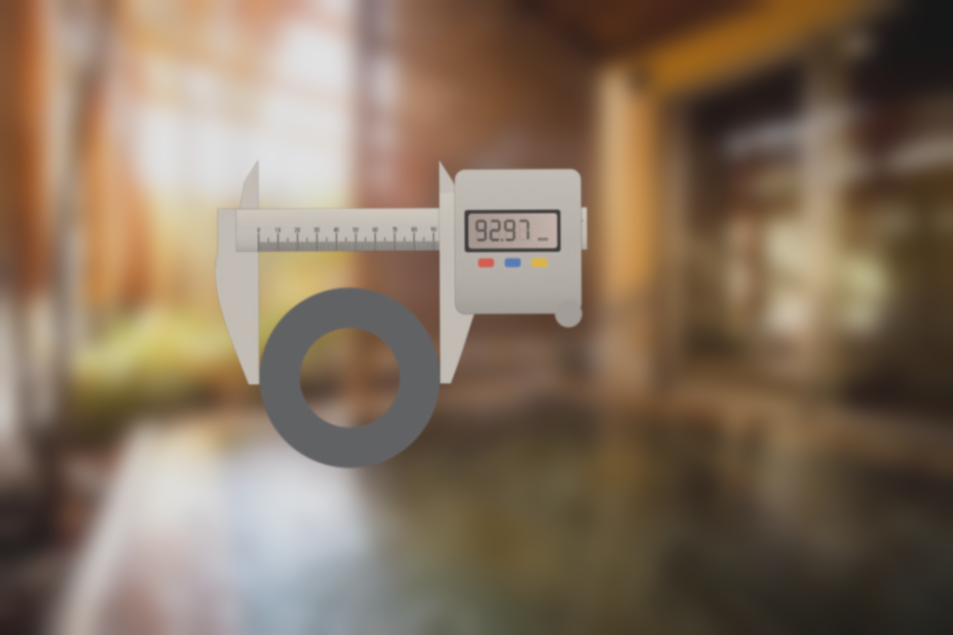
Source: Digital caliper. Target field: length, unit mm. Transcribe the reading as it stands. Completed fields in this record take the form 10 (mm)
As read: 92.97 (mm)
